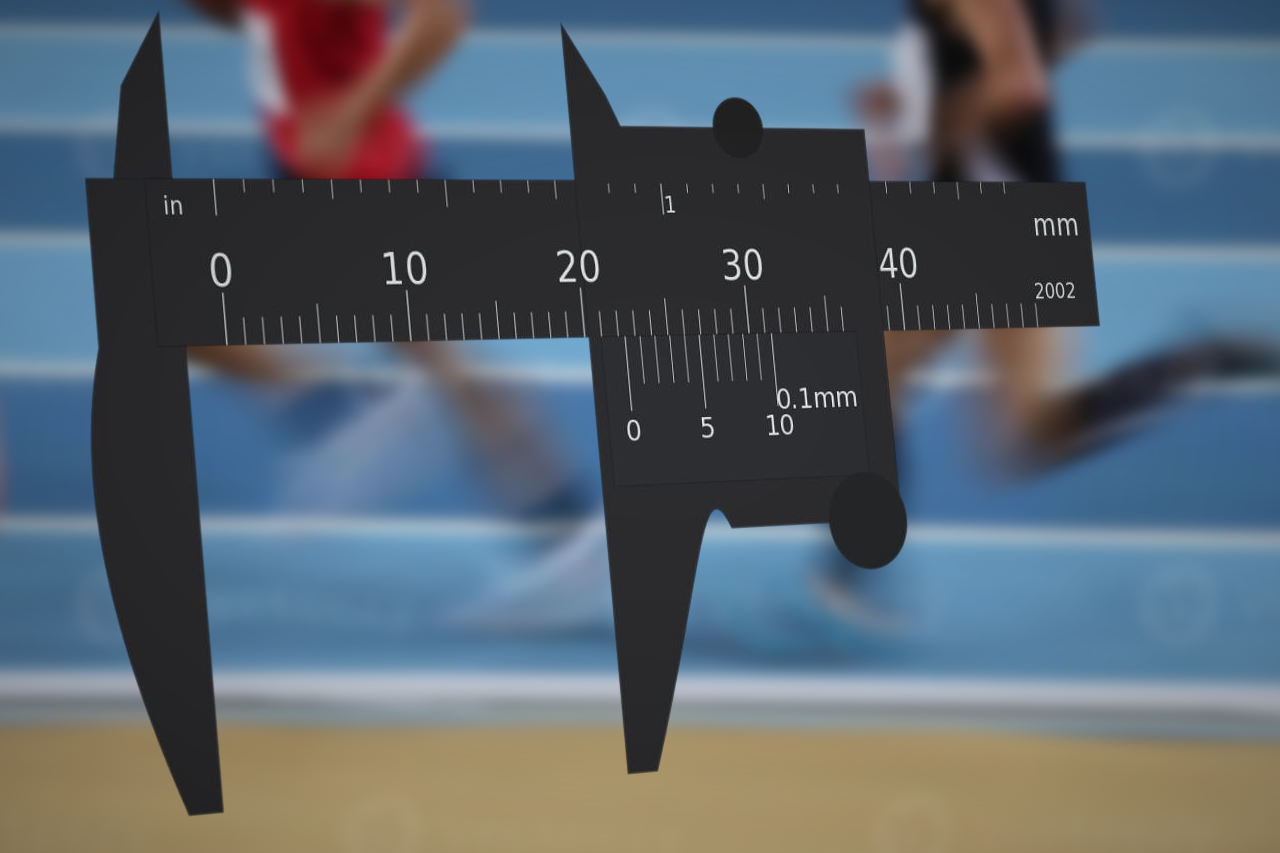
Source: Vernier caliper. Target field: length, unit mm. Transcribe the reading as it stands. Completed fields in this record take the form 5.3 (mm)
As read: 22.4 (mm)
